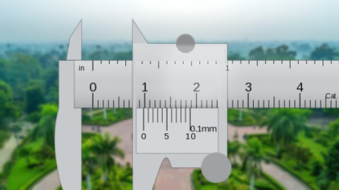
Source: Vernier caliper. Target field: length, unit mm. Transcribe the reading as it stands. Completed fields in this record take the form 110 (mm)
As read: 9.8 (mm)
